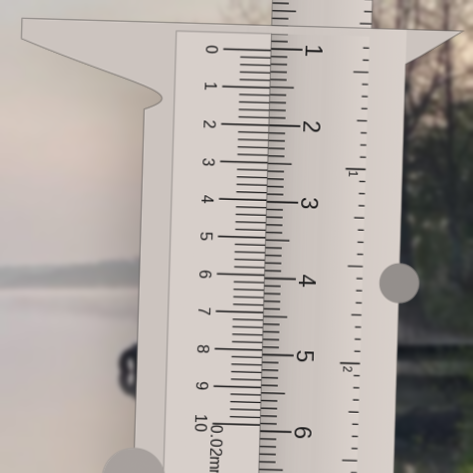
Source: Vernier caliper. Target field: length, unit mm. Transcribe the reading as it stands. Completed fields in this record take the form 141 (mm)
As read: 10.2 (mm)
